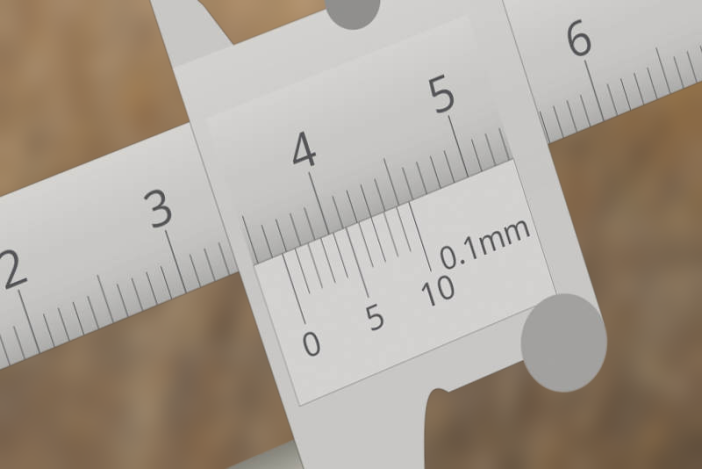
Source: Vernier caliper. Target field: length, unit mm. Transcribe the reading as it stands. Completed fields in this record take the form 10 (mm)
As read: 36.7 (mm)
